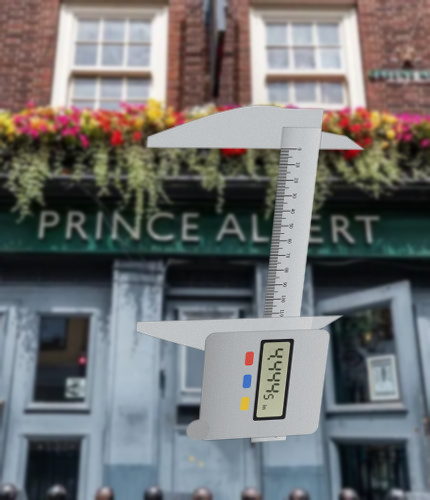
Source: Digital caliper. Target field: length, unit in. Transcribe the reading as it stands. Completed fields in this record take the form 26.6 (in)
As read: 4.4445 (in)
